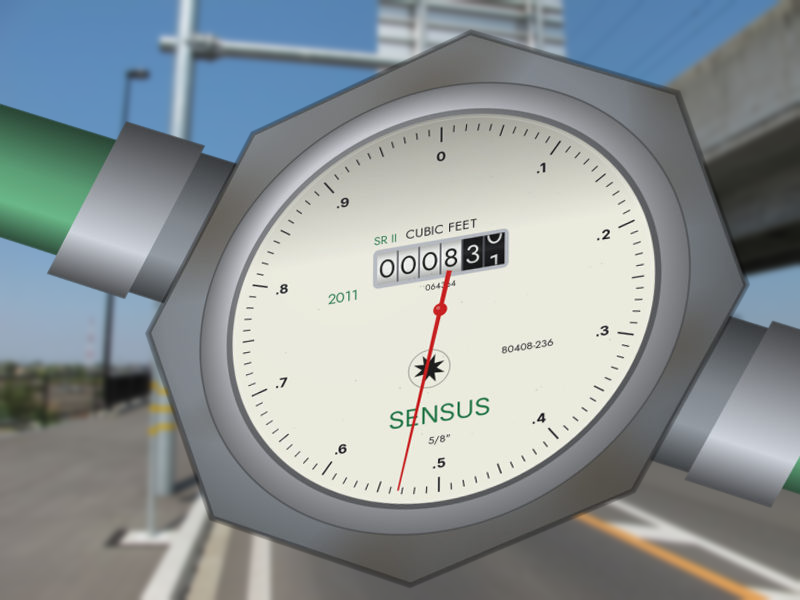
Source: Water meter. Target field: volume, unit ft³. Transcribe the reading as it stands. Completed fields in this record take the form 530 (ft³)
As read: 830.53 (ft³)
